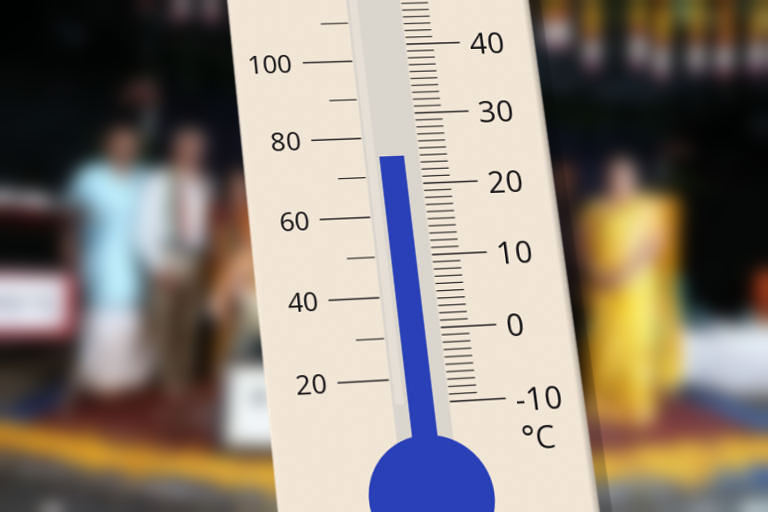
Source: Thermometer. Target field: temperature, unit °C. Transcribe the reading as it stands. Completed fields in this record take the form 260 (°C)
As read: 24 (°C)
